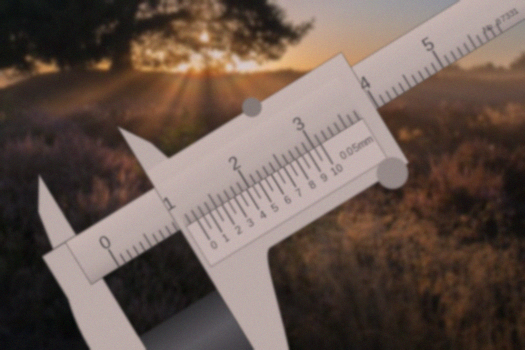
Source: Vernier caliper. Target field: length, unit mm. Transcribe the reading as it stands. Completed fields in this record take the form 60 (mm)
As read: 12.0 (mm)
